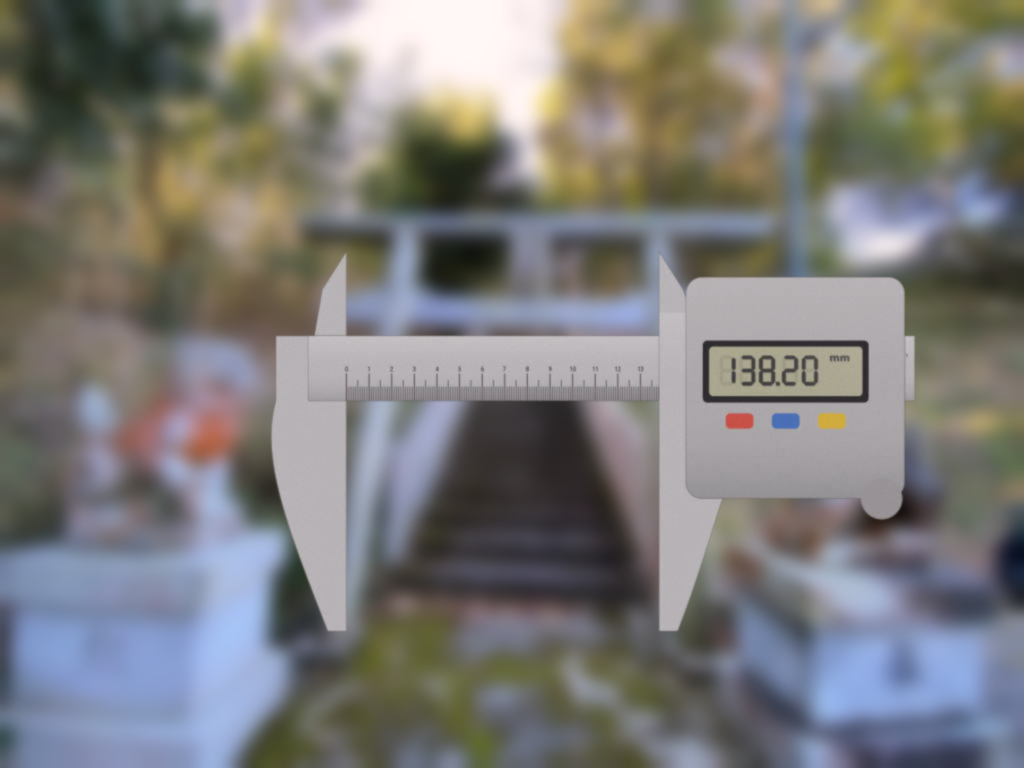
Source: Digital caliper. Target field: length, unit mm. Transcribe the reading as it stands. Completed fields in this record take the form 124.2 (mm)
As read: 138.20 (mm)
